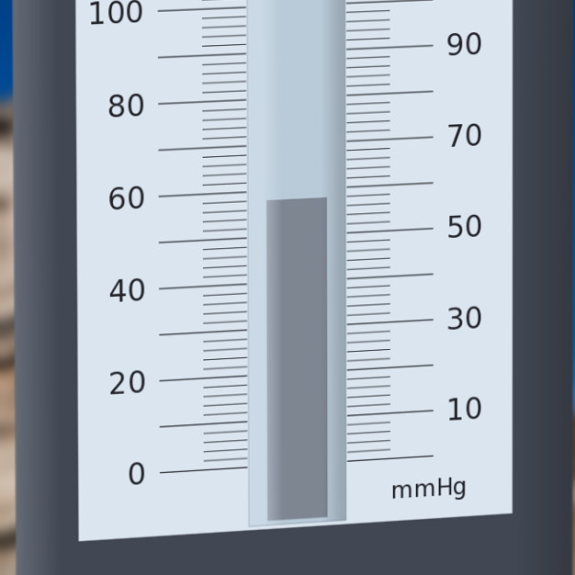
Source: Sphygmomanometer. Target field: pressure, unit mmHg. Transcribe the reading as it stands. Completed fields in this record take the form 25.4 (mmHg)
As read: 58 (mmHg)
